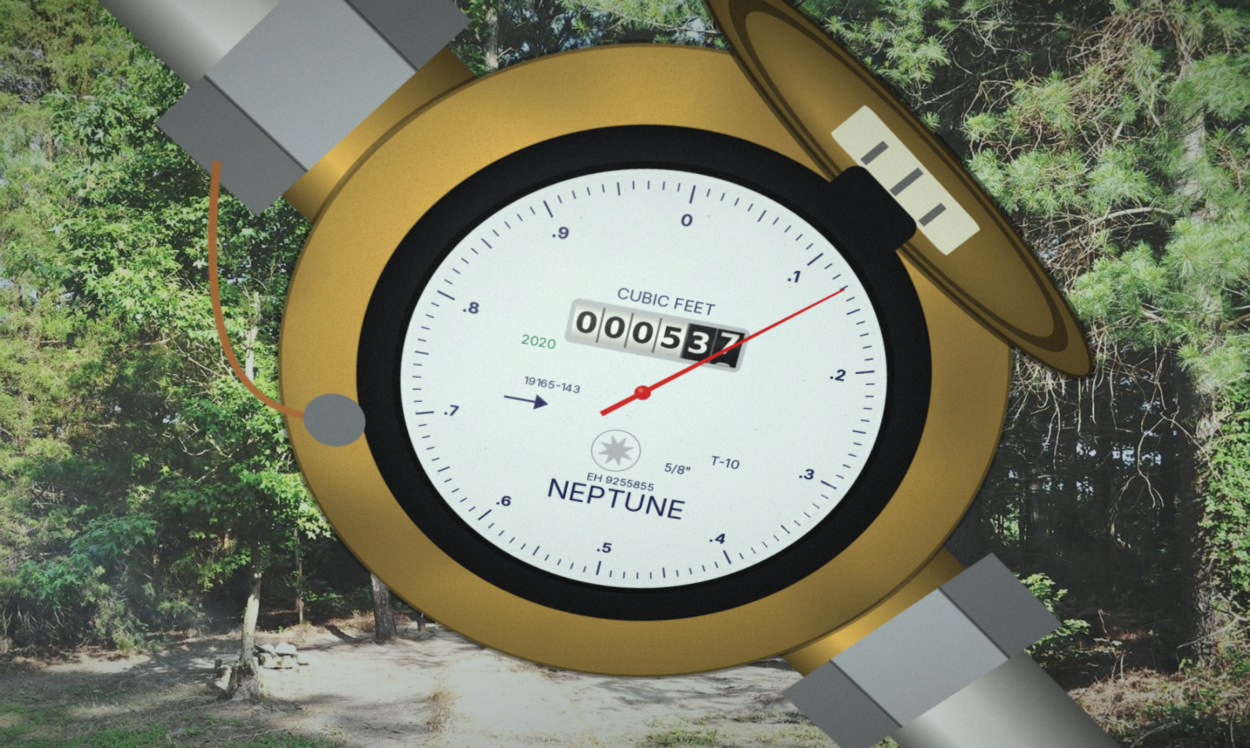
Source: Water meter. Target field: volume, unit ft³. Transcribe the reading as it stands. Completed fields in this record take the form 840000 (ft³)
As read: 537.13 (ft³)
